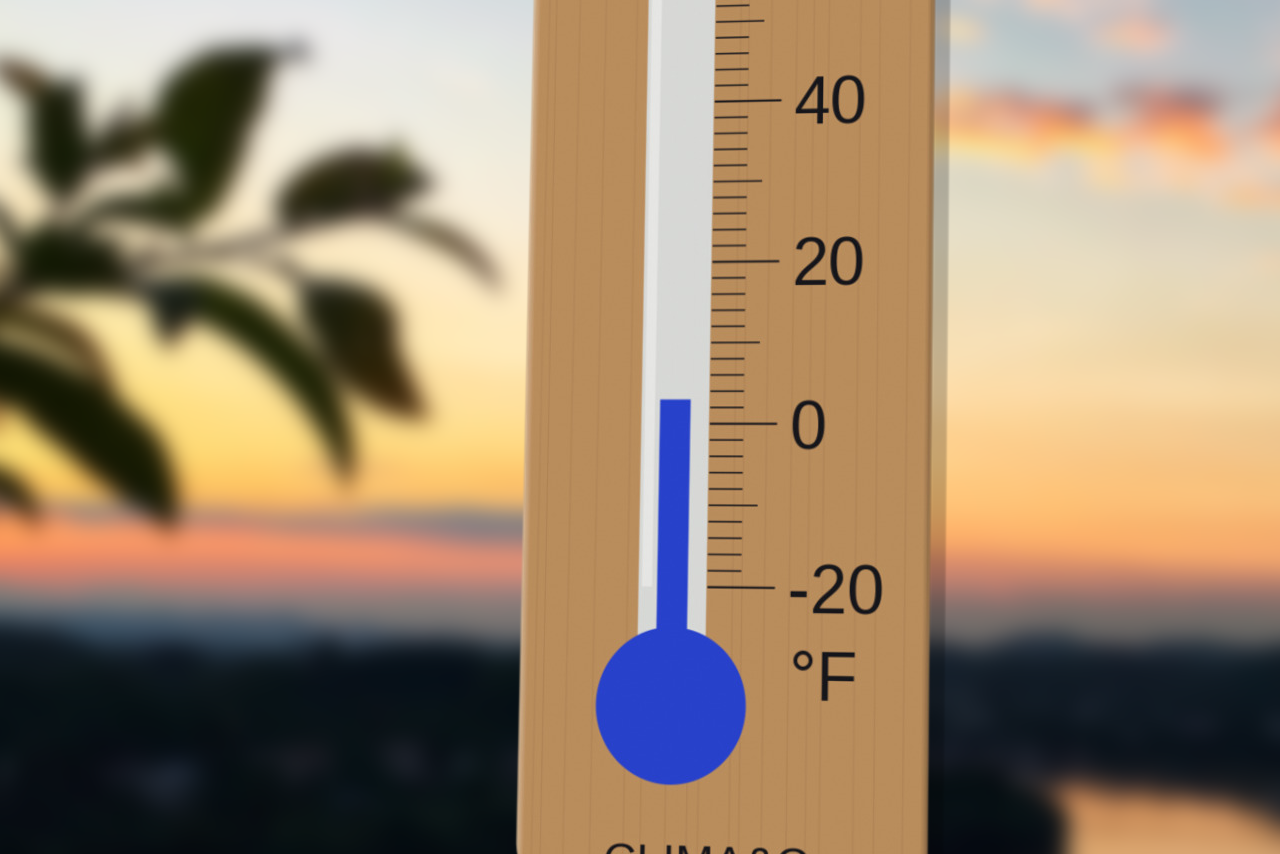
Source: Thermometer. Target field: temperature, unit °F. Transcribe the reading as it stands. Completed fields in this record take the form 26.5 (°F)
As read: 3 (°F)
